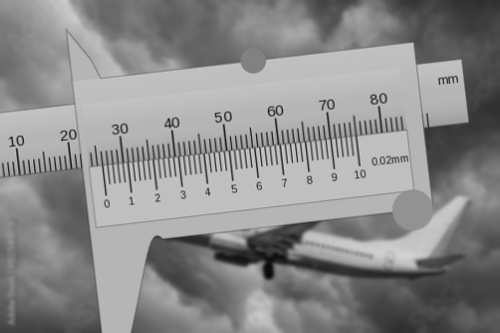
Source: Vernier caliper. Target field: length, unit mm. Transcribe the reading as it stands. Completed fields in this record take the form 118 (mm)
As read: 26.0 (mm)
